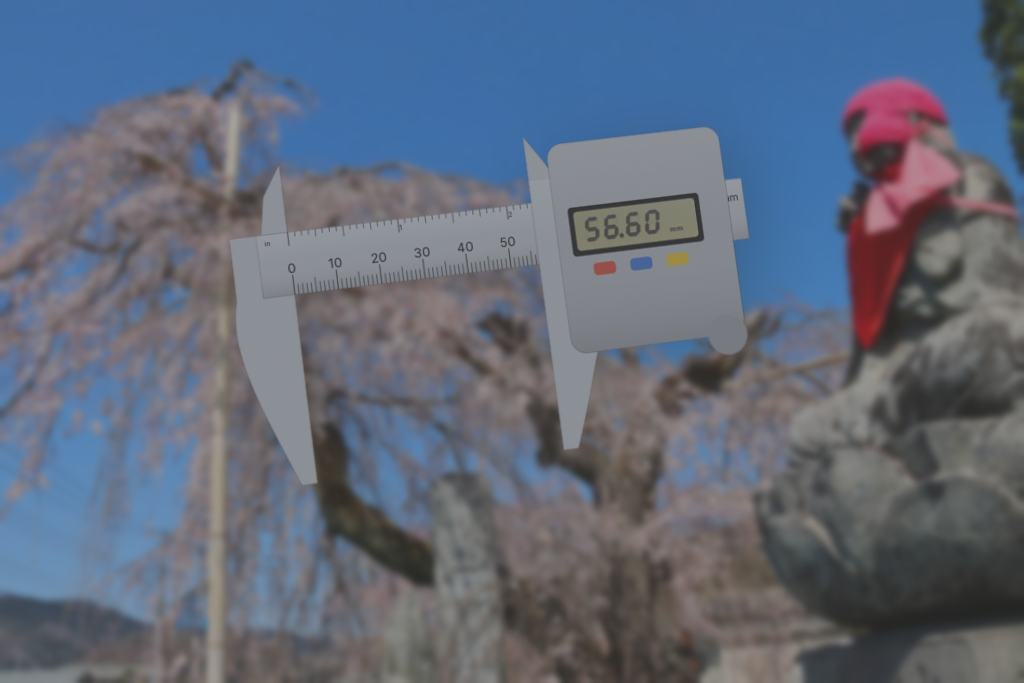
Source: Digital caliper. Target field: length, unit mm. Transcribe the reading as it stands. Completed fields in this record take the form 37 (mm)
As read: 56.60 (mm)
